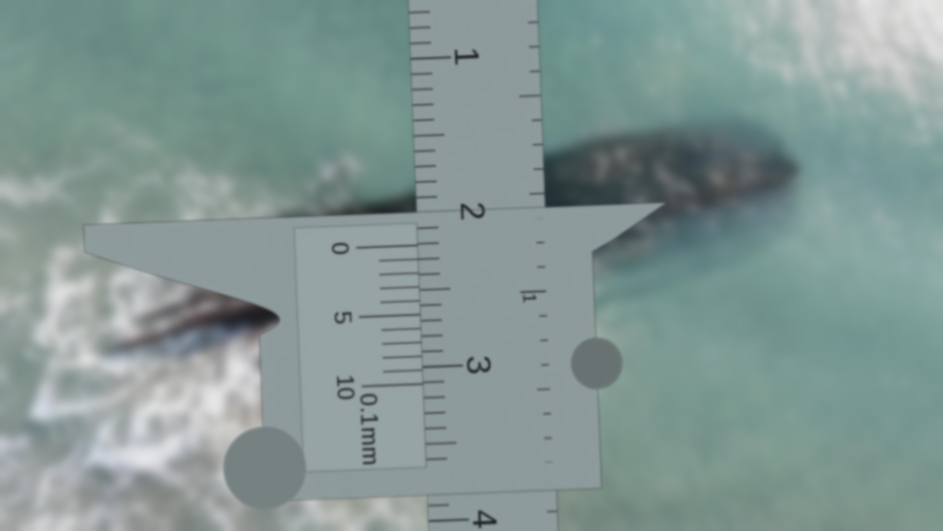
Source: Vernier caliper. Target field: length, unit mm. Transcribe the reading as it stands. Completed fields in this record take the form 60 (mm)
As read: 22.1 (mm)
